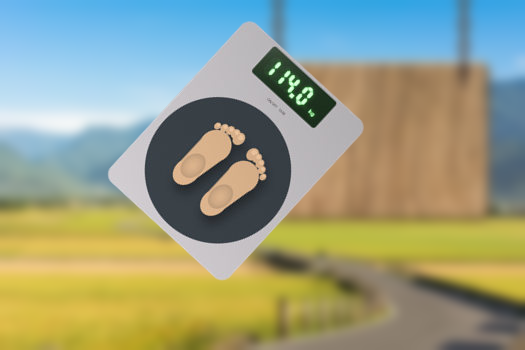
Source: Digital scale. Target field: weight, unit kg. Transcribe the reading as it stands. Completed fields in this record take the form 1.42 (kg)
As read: 114.0 (kg)
